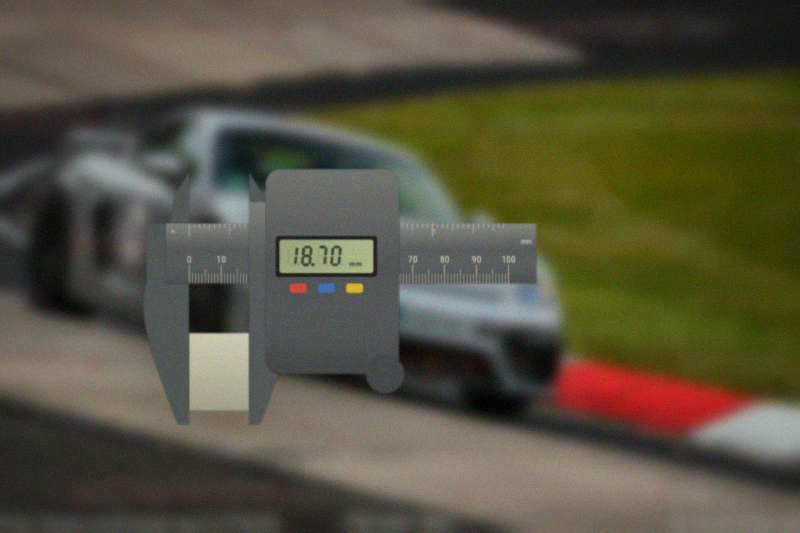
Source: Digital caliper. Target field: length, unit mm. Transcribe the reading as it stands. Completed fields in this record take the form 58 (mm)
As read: 18.70 (mm)
